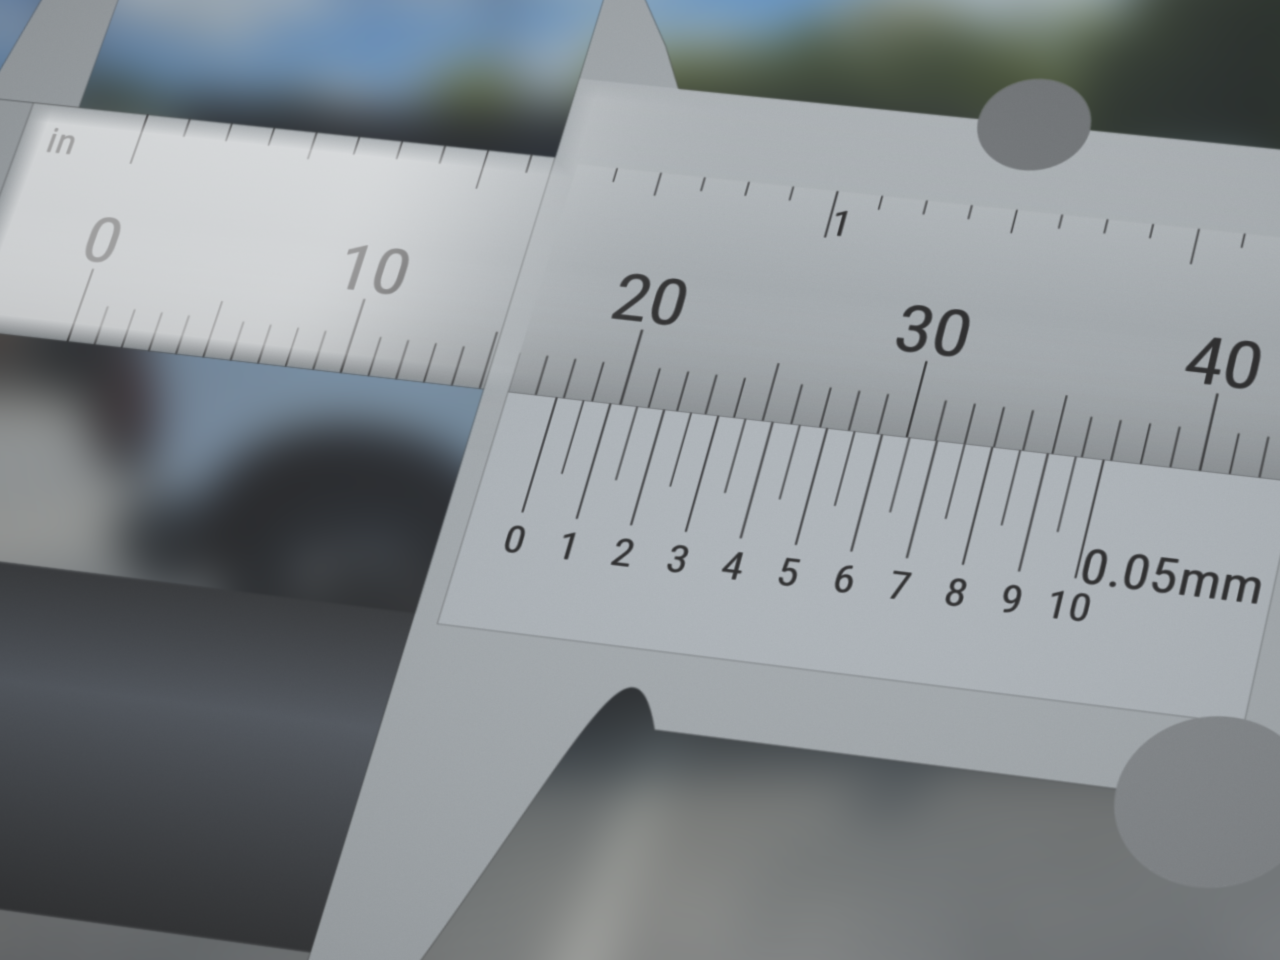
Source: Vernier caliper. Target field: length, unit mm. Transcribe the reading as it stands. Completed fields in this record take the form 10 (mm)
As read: 17.75 (mm)
